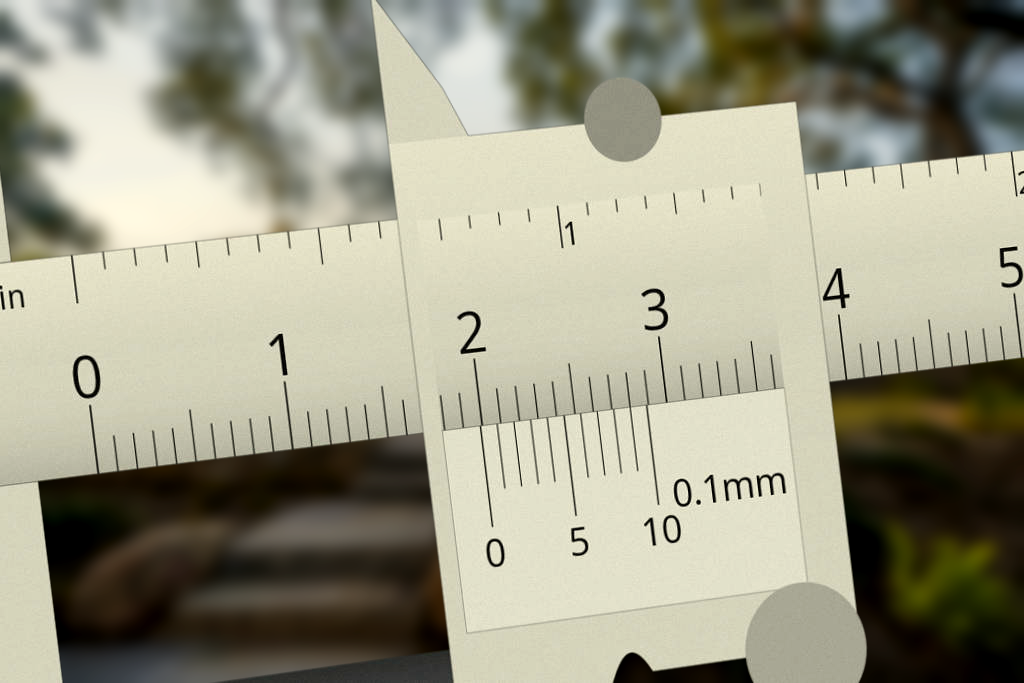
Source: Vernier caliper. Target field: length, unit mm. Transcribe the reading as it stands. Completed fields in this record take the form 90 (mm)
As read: 19.9 (mm)
